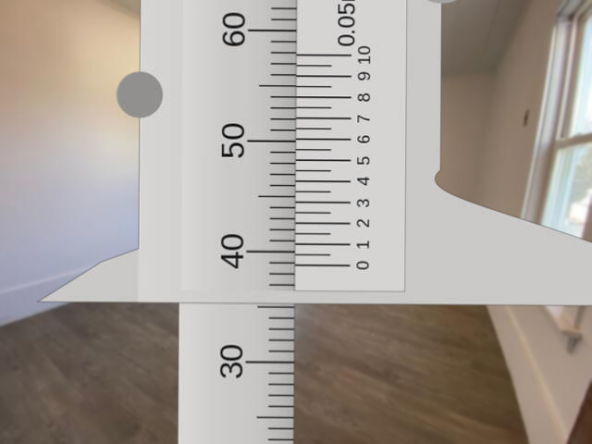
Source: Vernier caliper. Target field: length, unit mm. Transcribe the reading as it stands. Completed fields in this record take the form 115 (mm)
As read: 38.8 (mm)
